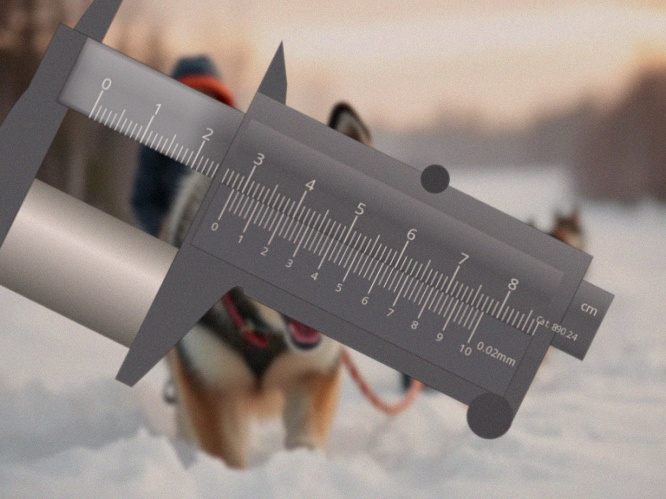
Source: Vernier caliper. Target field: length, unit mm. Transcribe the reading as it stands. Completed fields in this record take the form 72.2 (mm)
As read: 28.4 (mm)
